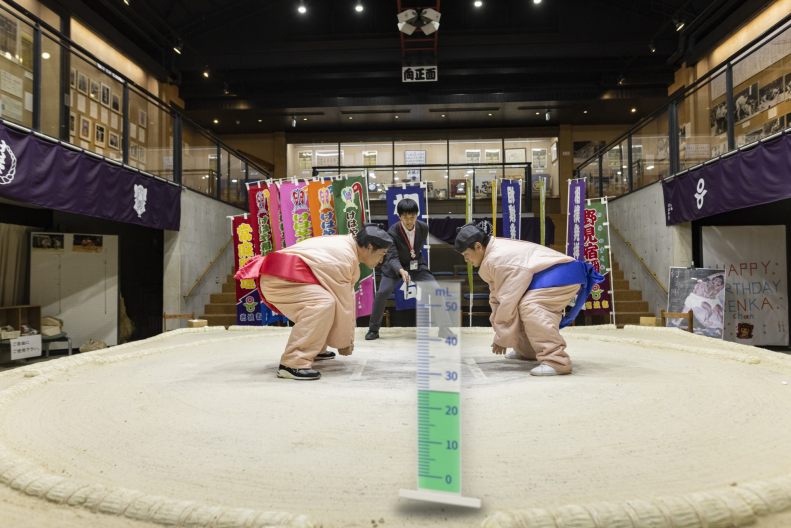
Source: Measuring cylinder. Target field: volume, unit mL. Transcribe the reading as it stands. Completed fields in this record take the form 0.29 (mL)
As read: 25 (mL)
